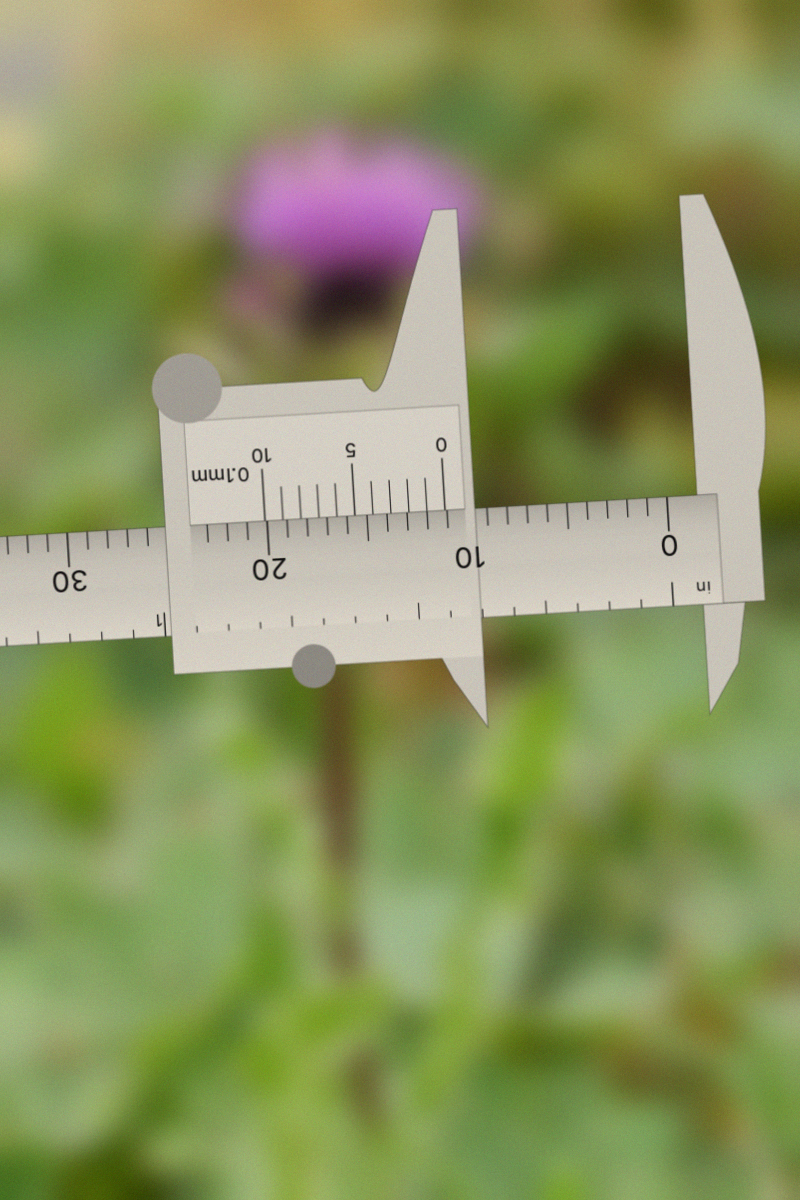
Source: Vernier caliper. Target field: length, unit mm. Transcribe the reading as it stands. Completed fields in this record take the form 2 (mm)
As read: 11.1 (mm)
